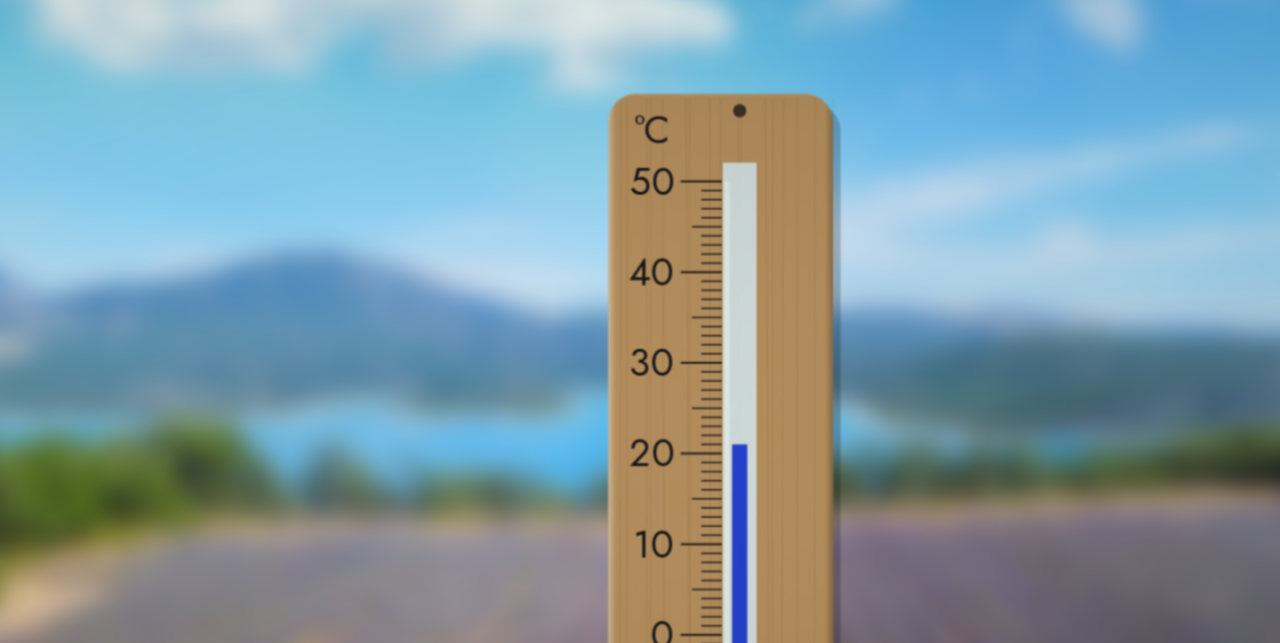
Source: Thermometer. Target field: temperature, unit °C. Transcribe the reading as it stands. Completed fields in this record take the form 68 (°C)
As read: 21 (°C)
